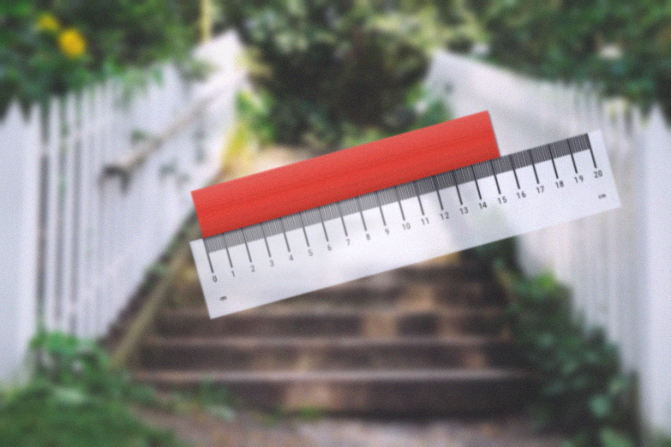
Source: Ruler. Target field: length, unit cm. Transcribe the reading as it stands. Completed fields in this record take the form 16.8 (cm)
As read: 15.5 (cm)
